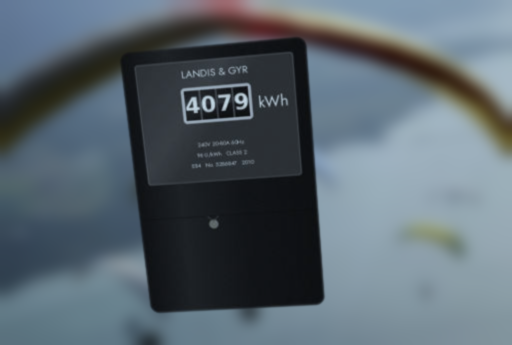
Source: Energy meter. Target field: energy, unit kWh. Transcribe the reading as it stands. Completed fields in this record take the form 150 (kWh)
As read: 4079 (kWh)
